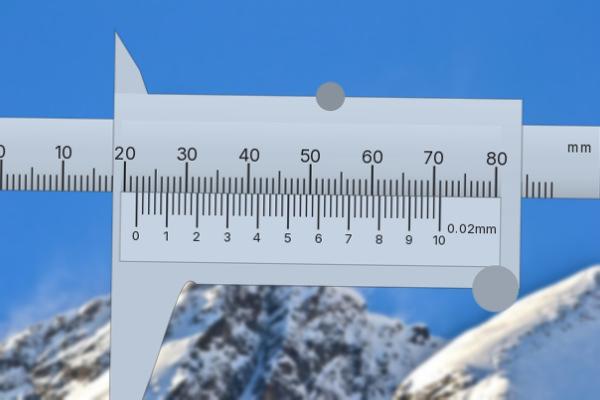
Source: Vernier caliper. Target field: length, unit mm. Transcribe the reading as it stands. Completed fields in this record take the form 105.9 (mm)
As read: 22.0 (mm)
